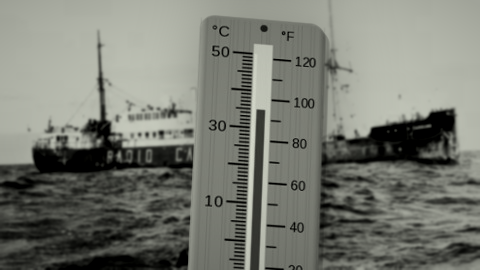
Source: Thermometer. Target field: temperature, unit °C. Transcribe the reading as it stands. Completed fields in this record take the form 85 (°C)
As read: 35 (°C)
